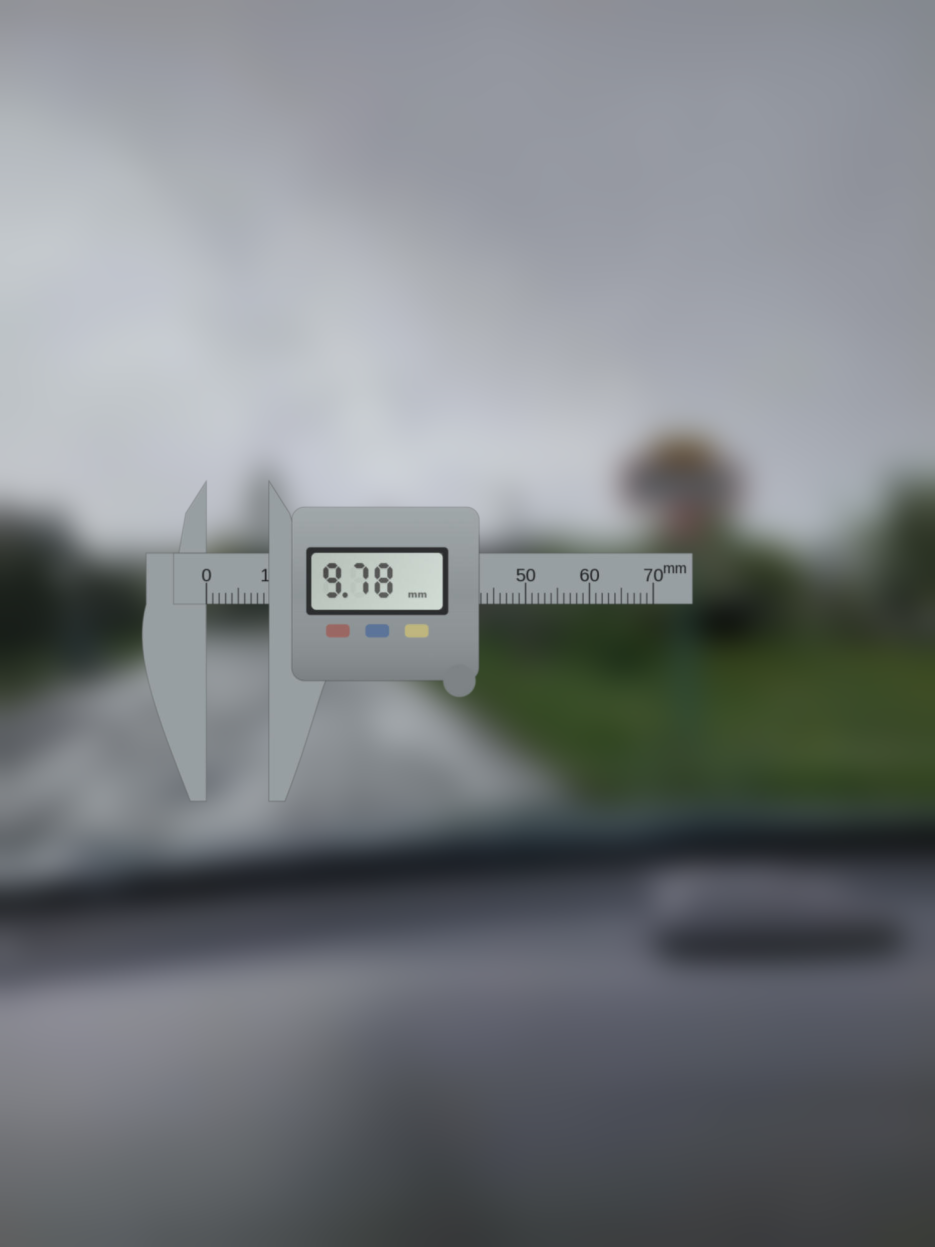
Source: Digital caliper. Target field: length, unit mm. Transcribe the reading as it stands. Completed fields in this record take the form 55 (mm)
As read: 9.78 (mm)
